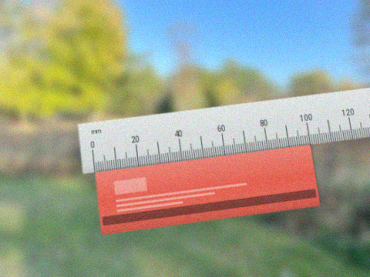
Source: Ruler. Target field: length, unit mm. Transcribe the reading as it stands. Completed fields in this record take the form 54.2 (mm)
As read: 100 (mm)
